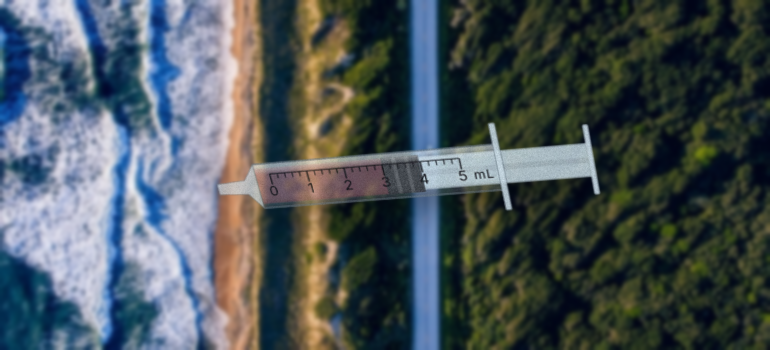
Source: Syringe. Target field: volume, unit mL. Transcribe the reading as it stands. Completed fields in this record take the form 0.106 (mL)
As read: 3 (mL)
